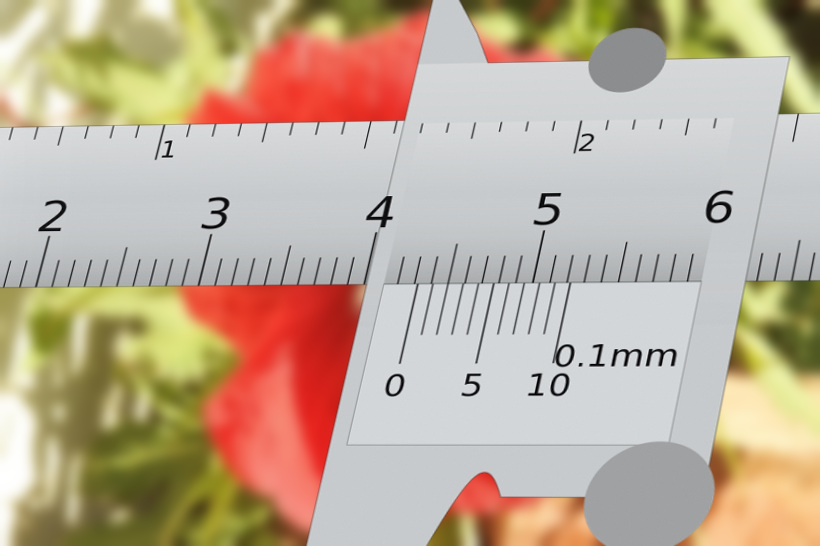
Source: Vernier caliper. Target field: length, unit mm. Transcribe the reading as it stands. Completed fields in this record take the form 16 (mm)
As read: 43.2 (mm)
